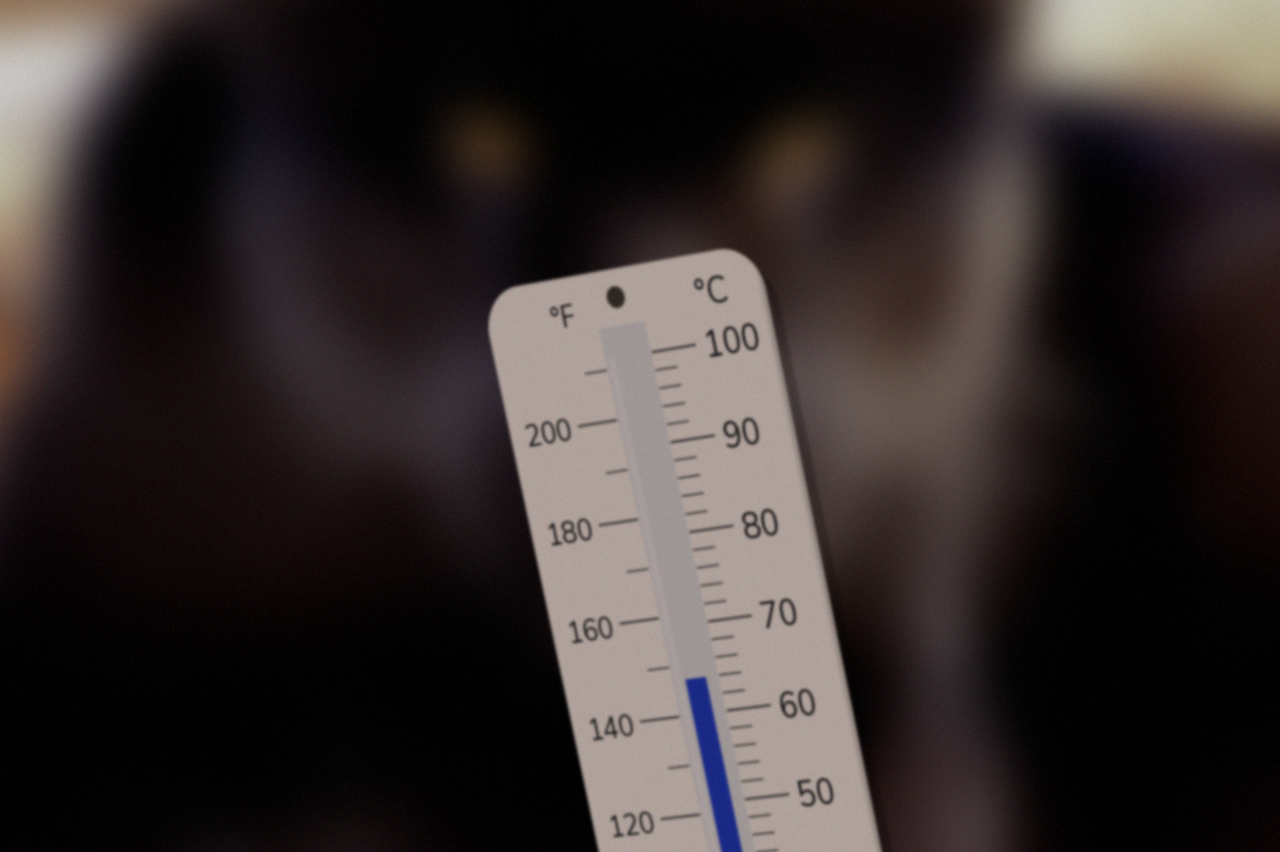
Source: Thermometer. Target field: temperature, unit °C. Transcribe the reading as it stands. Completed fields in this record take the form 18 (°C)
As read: 64 (°C)
